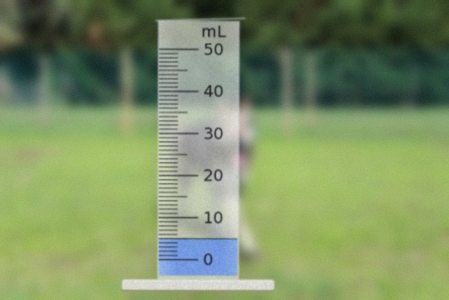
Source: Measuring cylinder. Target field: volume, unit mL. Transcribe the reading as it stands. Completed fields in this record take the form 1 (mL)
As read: 5 (mL)
